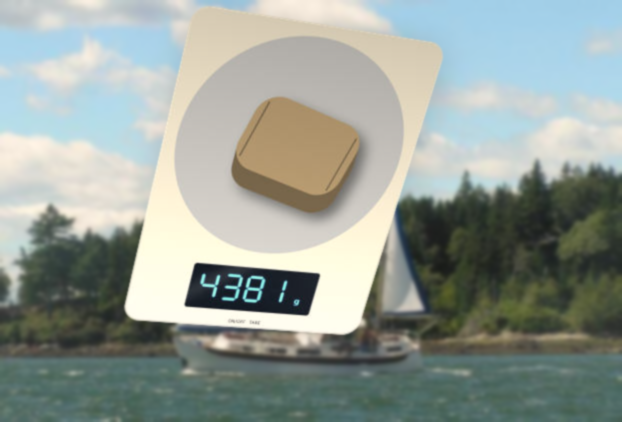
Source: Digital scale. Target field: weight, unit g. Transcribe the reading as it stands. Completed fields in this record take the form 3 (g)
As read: 4381 (g)
